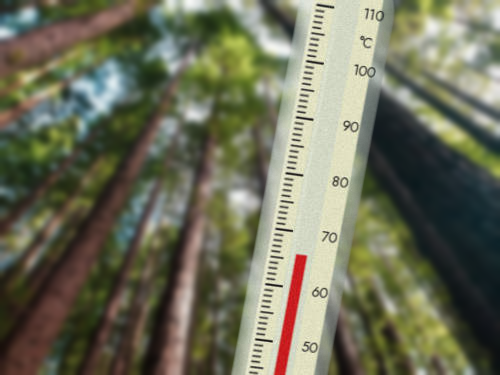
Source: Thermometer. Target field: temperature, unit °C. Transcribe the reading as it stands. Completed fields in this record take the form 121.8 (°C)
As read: 66 (°C)
